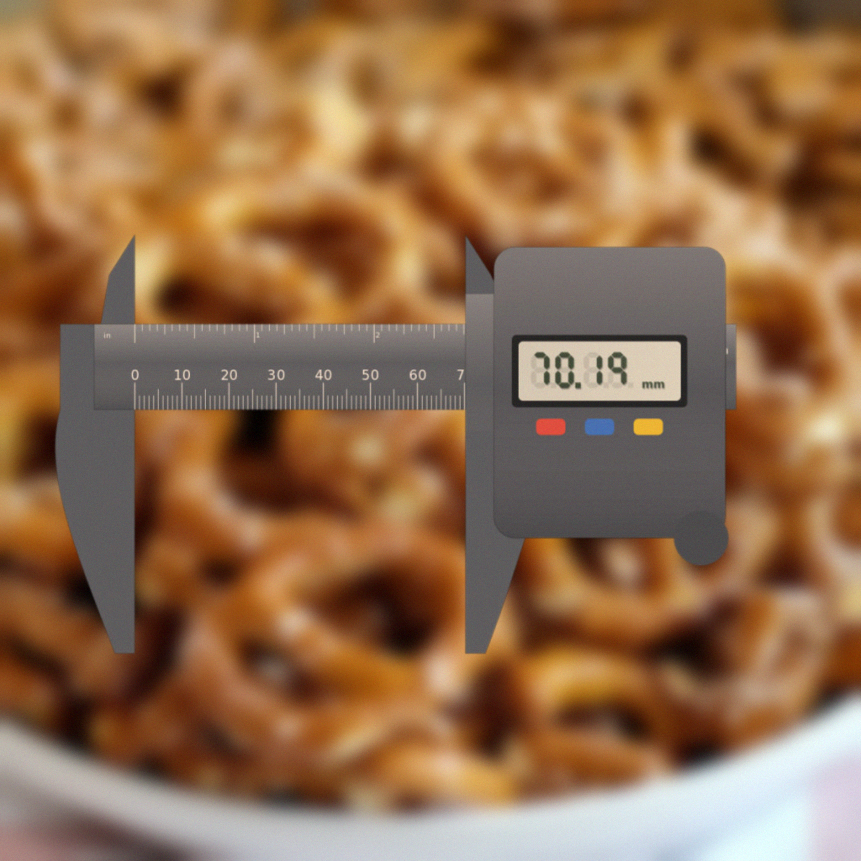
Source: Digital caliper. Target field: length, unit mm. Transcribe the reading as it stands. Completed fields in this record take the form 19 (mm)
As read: 70.19 (mm)
